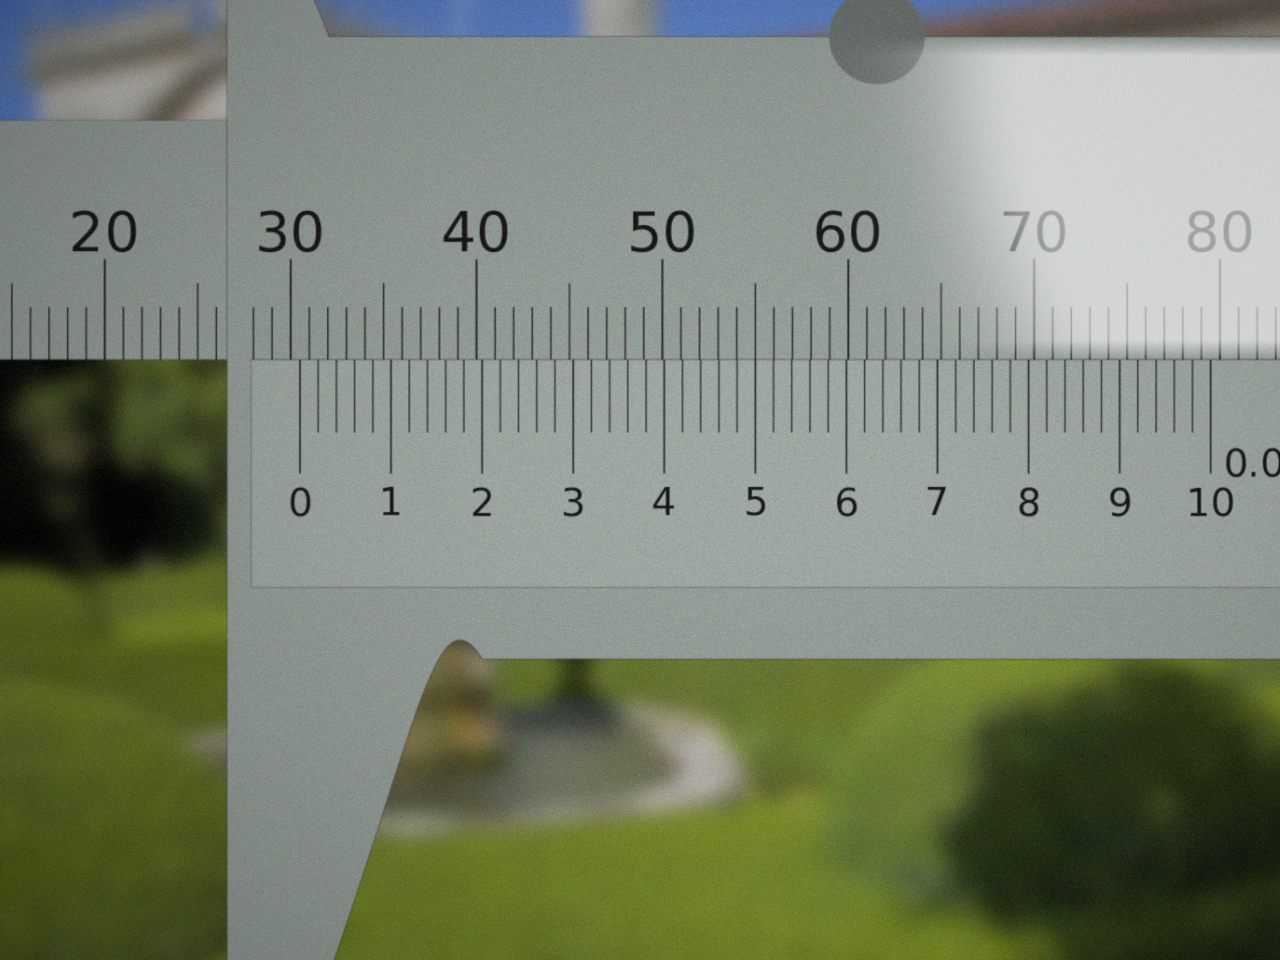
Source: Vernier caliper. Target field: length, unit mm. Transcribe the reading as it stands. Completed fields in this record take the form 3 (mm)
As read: 30.5 (mm)
